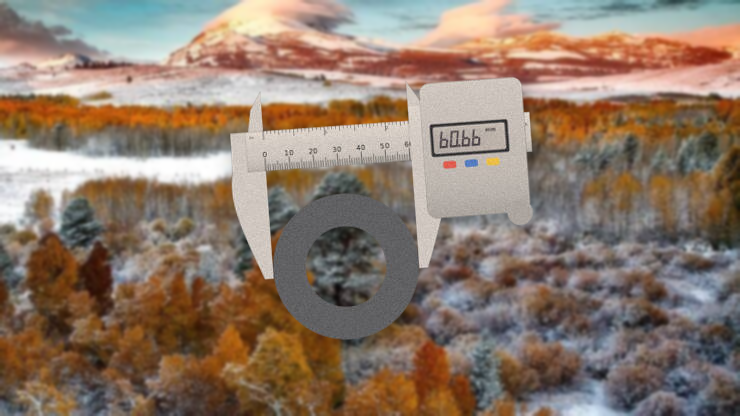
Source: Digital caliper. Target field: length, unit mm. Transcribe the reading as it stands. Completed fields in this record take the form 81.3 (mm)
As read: 60.66 (mm)
